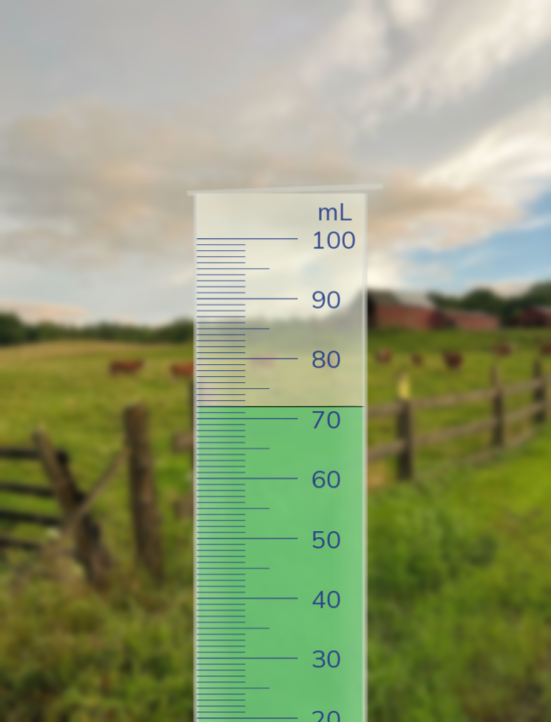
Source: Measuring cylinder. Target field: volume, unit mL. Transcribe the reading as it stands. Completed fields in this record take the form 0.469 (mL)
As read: 72 (mL)
